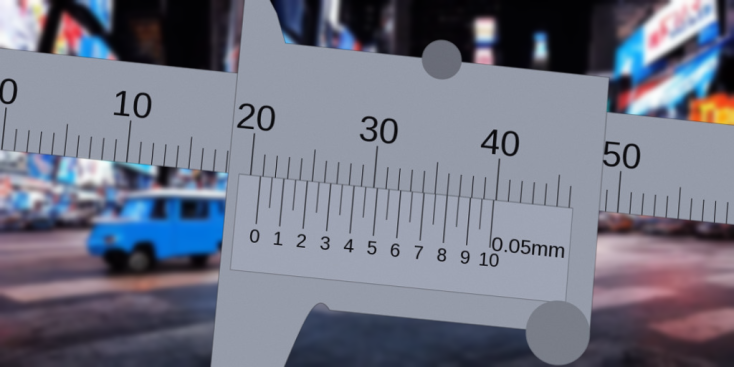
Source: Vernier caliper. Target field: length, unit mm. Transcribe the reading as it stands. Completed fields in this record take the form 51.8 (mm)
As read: 20.8 (mm)
